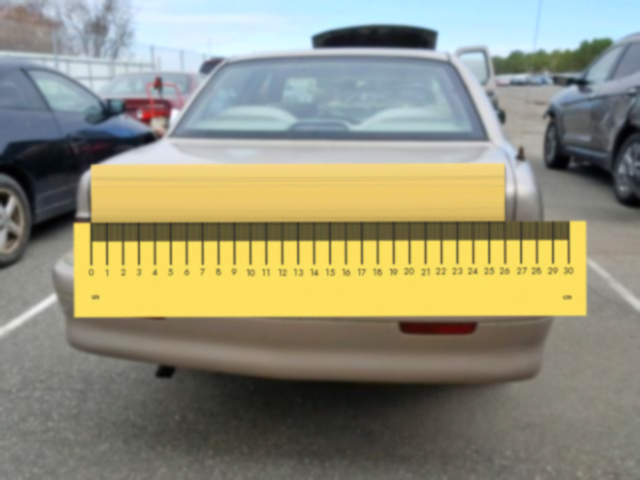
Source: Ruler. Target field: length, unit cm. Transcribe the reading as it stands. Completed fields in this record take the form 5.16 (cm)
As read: 26 (cm)
